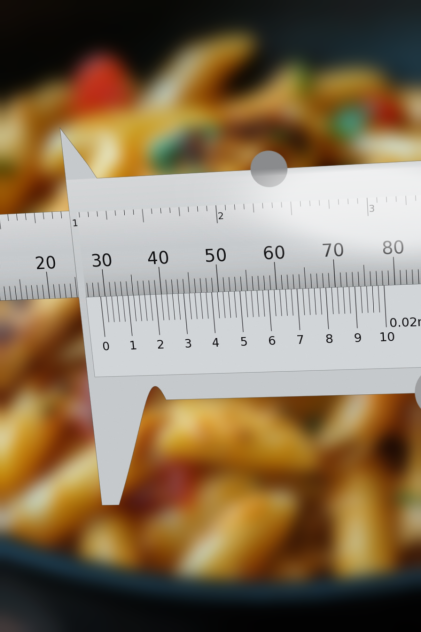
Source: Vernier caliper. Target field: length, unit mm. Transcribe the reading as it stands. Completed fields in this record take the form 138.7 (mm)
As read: 29.2 (mm)
